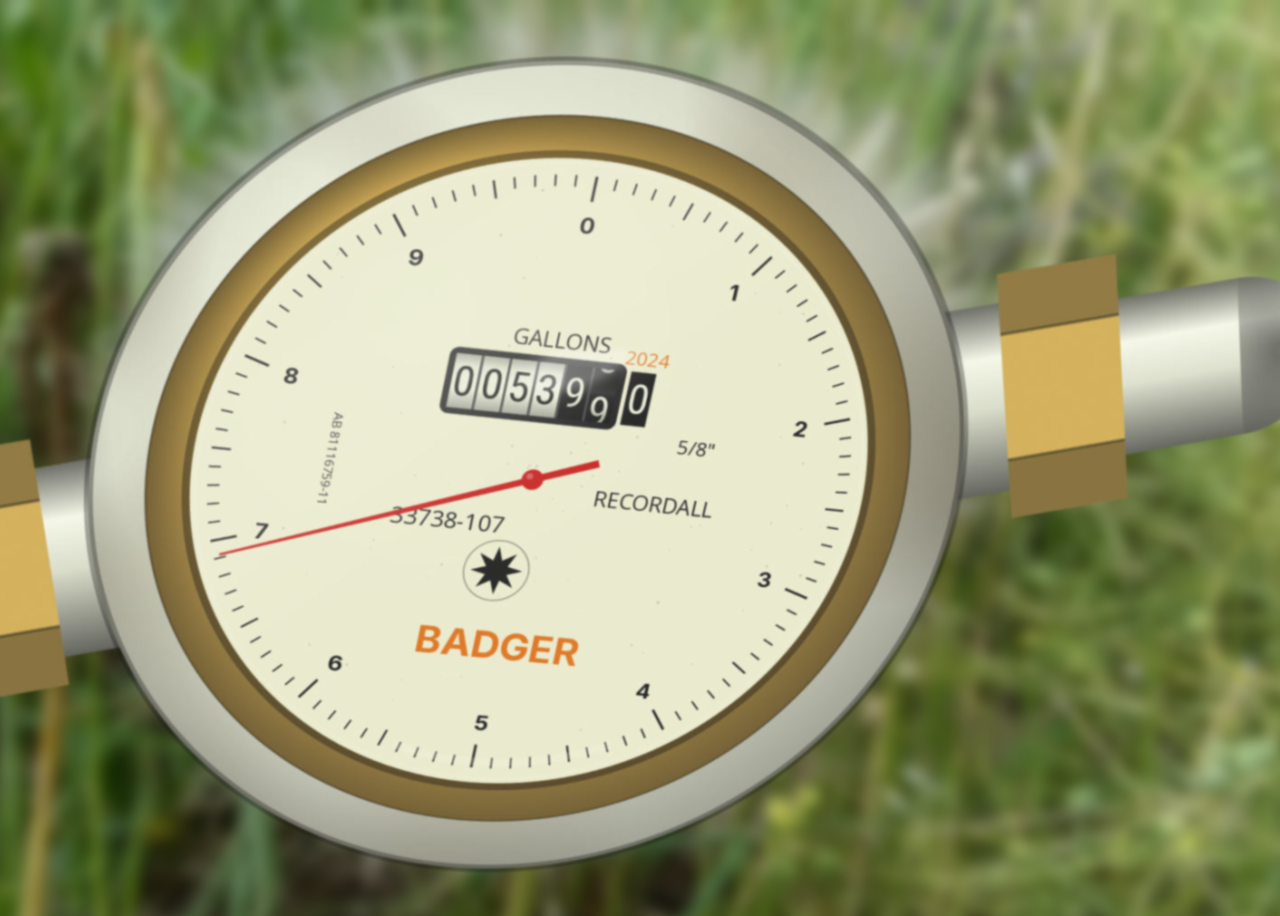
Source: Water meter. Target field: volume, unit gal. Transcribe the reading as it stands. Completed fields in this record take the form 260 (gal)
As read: 53986.9 (gal)
